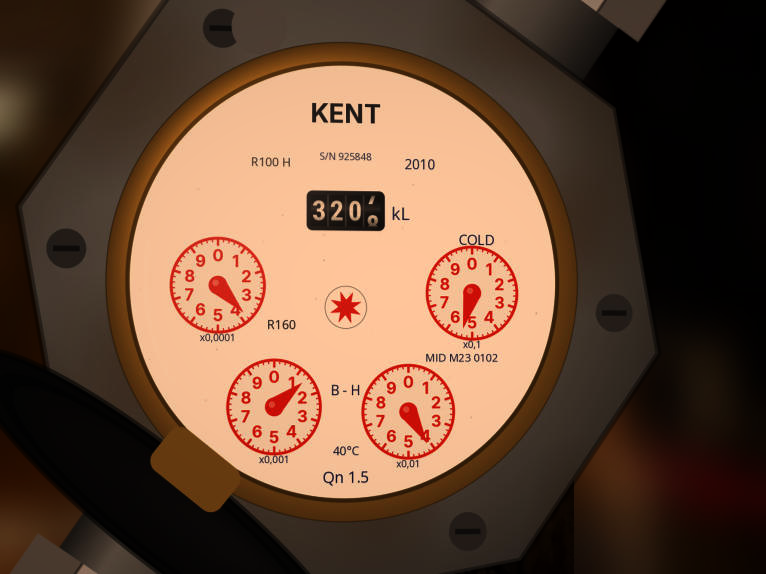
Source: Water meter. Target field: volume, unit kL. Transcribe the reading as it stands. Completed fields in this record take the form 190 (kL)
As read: 3207.5413 (kL)
